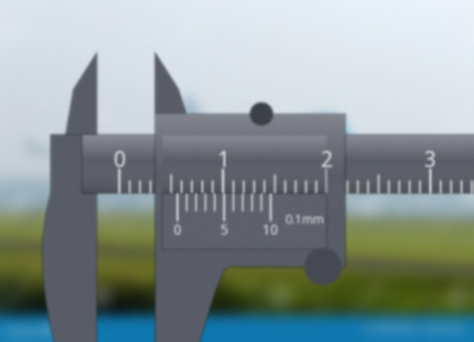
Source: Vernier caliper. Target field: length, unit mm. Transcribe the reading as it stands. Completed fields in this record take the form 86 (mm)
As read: 5.6 (mm)
